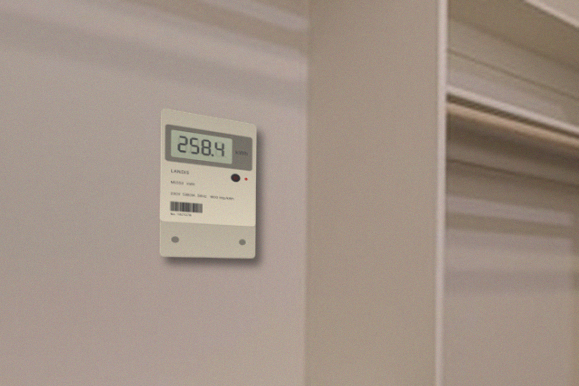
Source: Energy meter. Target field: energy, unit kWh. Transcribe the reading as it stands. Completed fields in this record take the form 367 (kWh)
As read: 258.4 (kWh)
